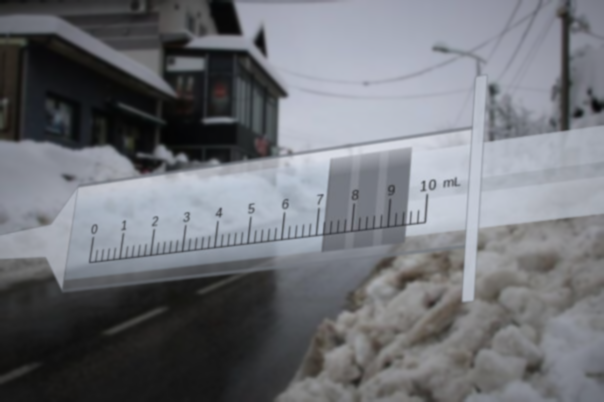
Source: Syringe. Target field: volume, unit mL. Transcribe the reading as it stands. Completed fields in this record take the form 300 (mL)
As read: 7.2 (mL)
